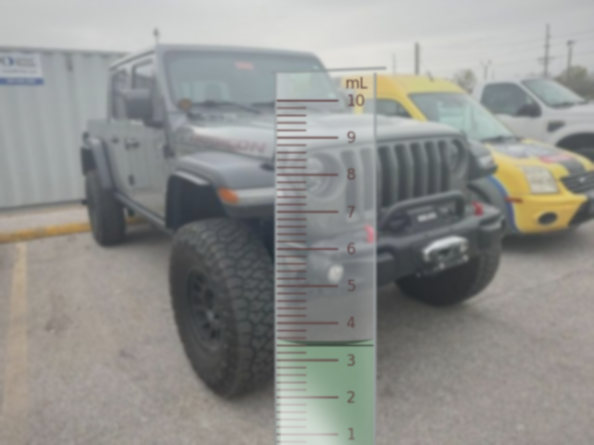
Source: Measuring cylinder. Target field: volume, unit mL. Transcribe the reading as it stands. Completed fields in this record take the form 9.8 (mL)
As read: 3.4 (mL)
